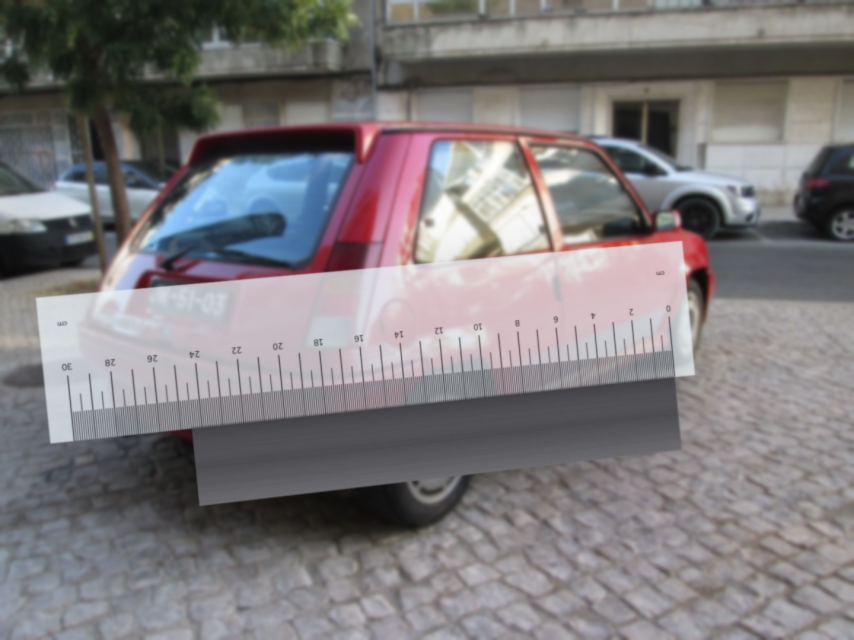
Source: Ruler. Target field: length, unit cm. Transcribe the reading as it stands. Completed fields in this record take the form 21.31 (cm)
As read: 24.5 (cm)
